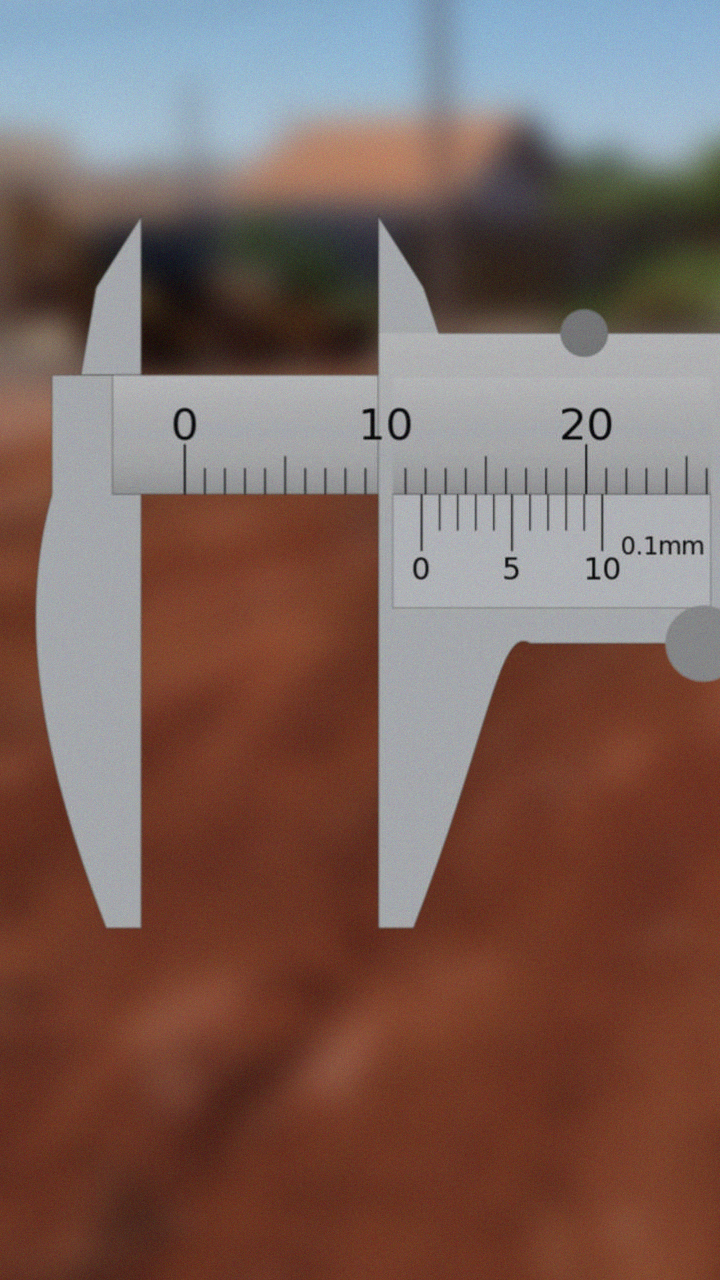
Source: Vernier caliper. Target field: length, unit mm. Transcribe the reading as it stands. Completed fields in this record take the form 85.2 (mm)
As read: 11.8 (mm)
